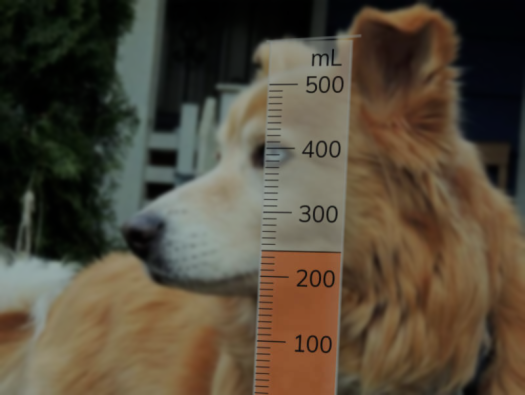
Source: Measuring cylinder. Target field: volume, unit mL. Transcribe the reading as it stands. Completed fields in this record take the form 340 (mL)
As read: 240 (mL)
